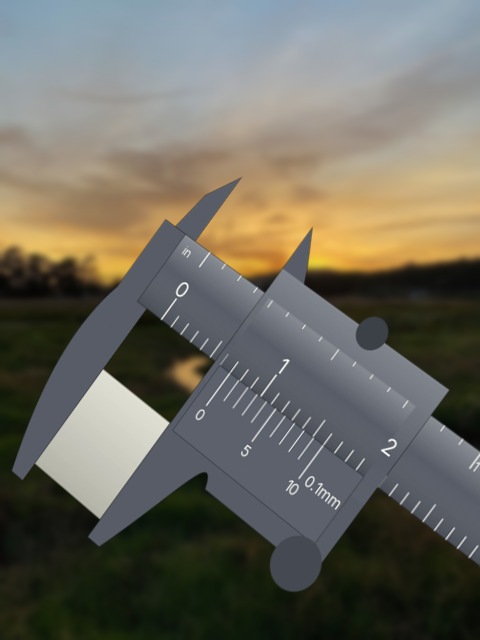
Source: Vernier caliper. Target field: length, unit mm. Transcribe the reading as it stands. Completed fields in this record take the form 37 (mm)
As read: 7.0 (mm)
